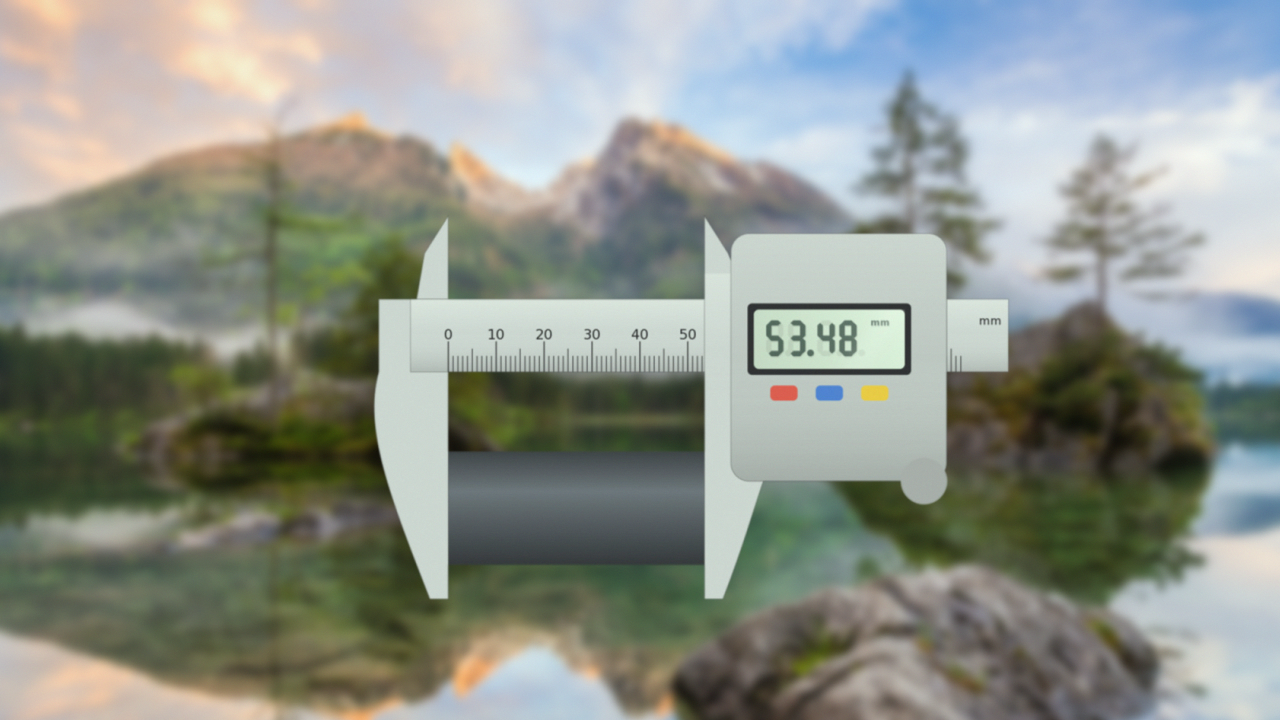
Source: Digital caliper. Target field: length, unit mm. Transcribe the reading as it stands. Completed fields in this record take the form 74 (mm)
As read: 53.48 (mm)
